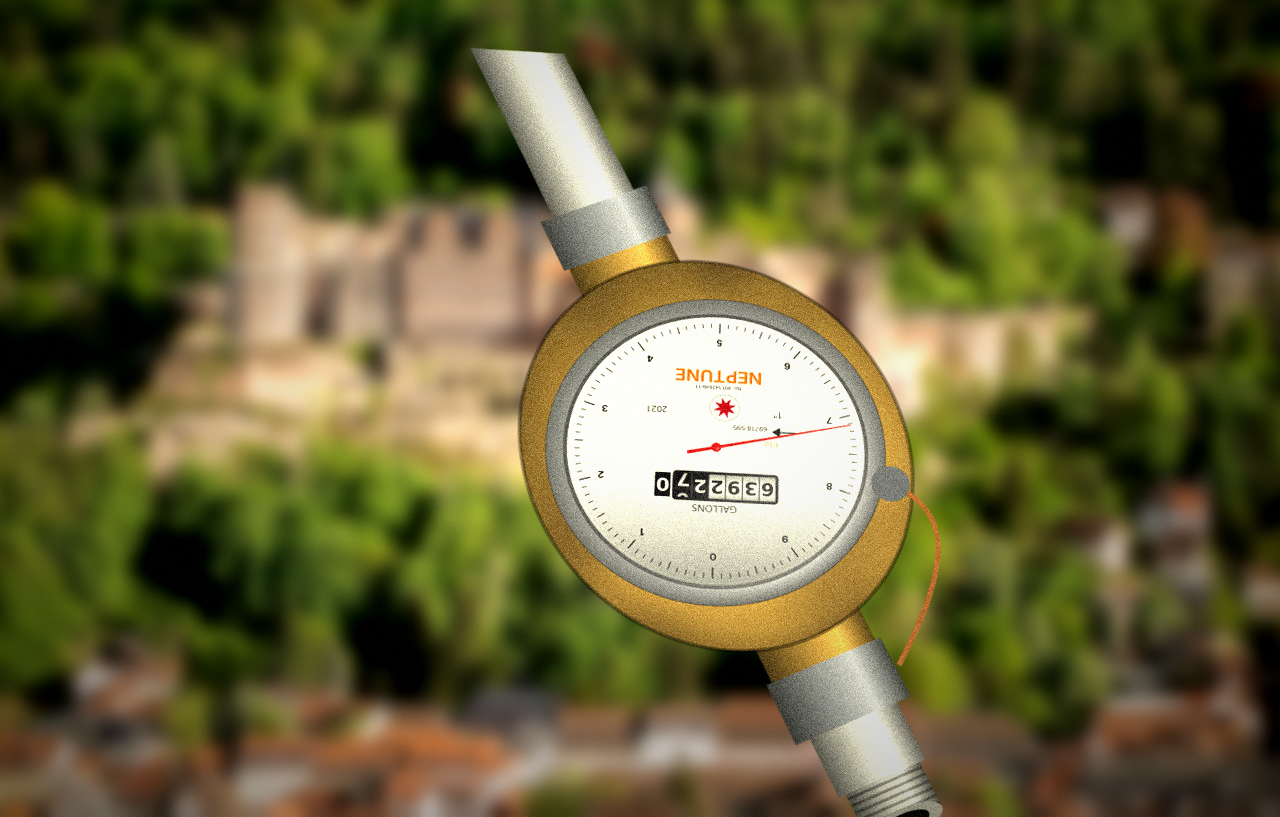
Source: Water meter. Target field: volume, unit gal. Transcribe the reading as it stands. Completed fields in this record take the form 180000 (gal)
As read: 6392267.1 (gal)
